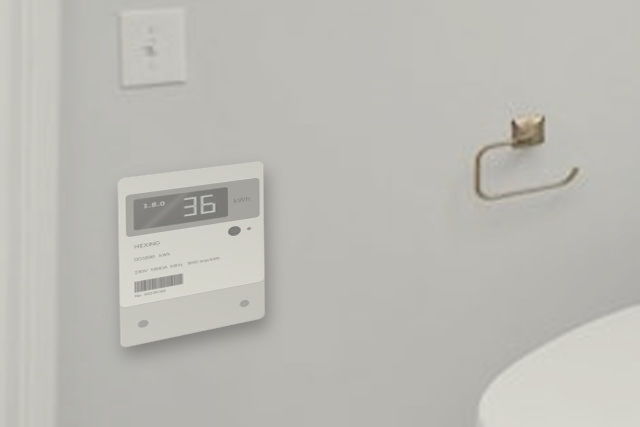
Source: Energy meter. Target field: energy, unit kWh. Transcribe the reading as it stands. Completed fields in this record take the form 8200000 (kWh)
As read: 36 (kWh)
